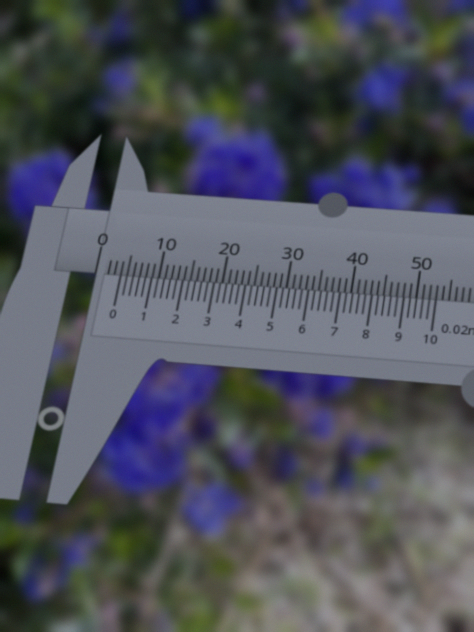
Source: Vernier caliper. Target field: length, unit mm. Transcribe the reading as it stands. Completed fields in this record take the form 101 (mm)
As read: 4.0 (mm)
